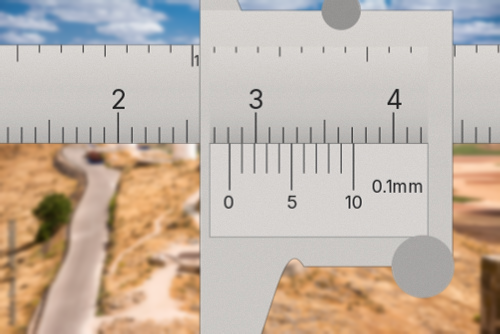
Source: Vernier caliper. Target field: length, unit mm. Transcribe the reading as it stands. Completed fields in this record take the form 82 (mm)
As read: 28.1 (mm)
